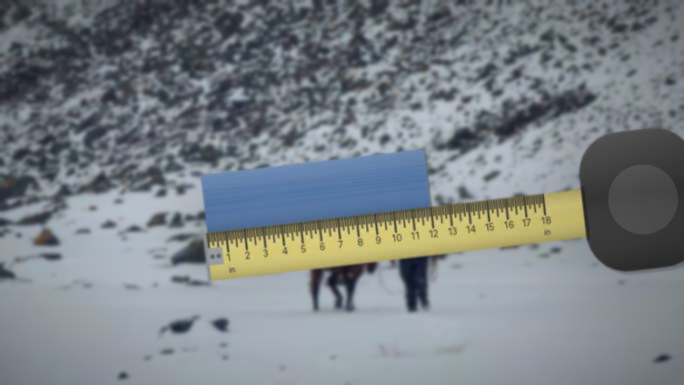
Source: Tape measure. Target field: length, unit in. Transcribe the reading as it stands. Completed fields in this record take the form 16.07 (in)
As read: 12 (in)
